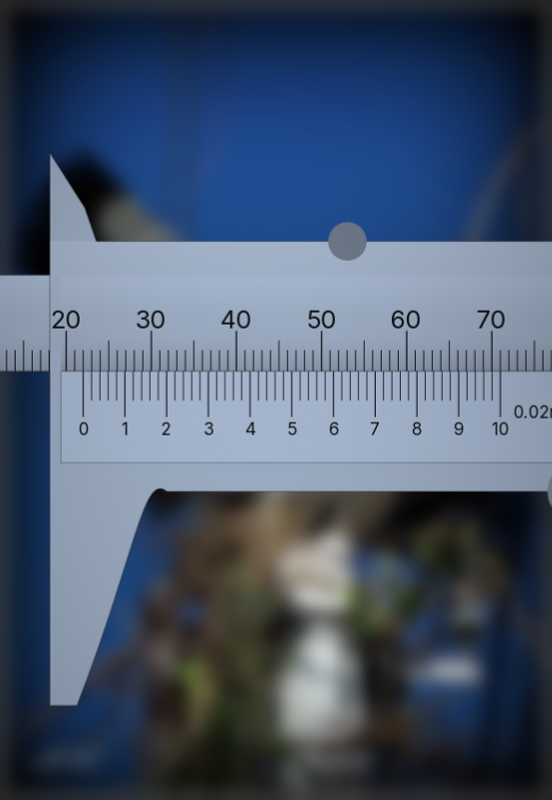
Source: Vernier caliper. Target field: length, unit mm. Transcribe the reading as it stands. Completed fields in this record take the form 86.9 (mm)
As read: 22.0 (mm)
